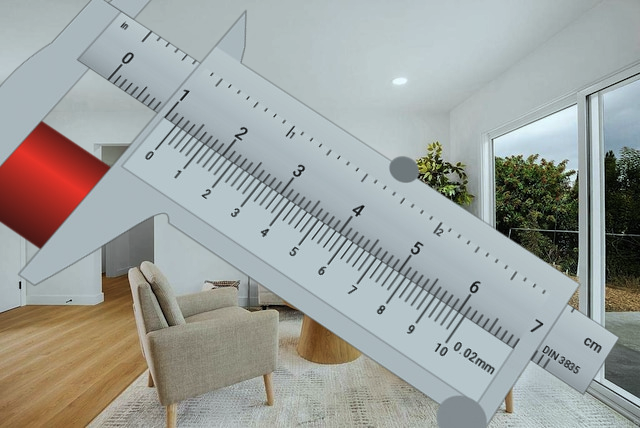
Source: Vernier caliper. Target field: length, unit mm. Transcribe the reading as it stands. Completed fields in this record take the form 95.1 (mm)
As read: 12.0 (mm)
